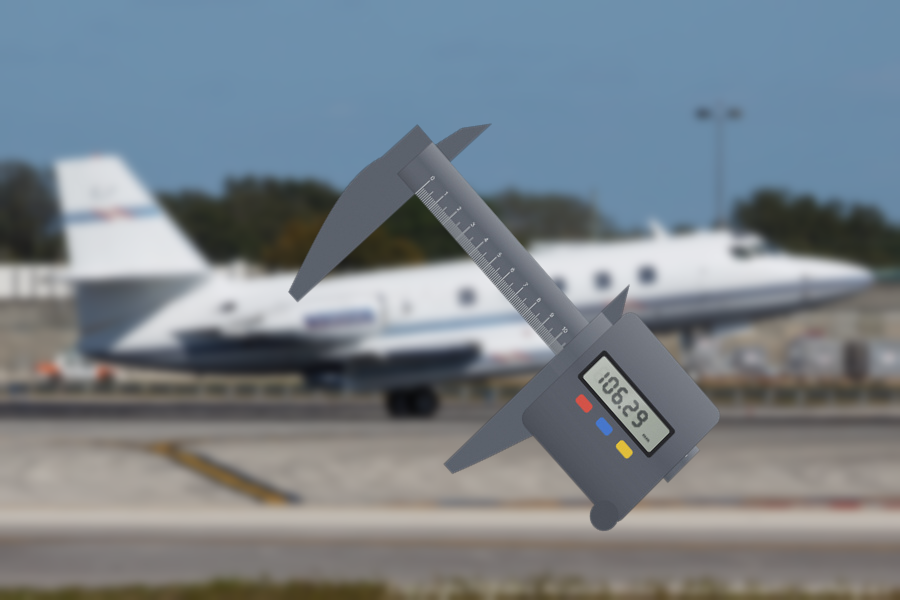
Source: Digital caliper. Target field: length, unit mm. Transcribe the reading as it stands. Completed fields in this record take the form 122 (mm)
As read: 106.29 (mm)
